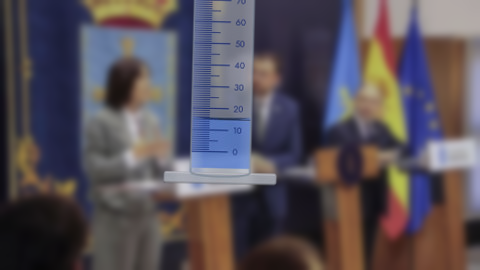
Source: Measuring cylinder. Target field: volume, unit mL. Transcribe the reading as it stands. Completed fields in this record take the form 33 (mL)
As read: 15 (mL)
